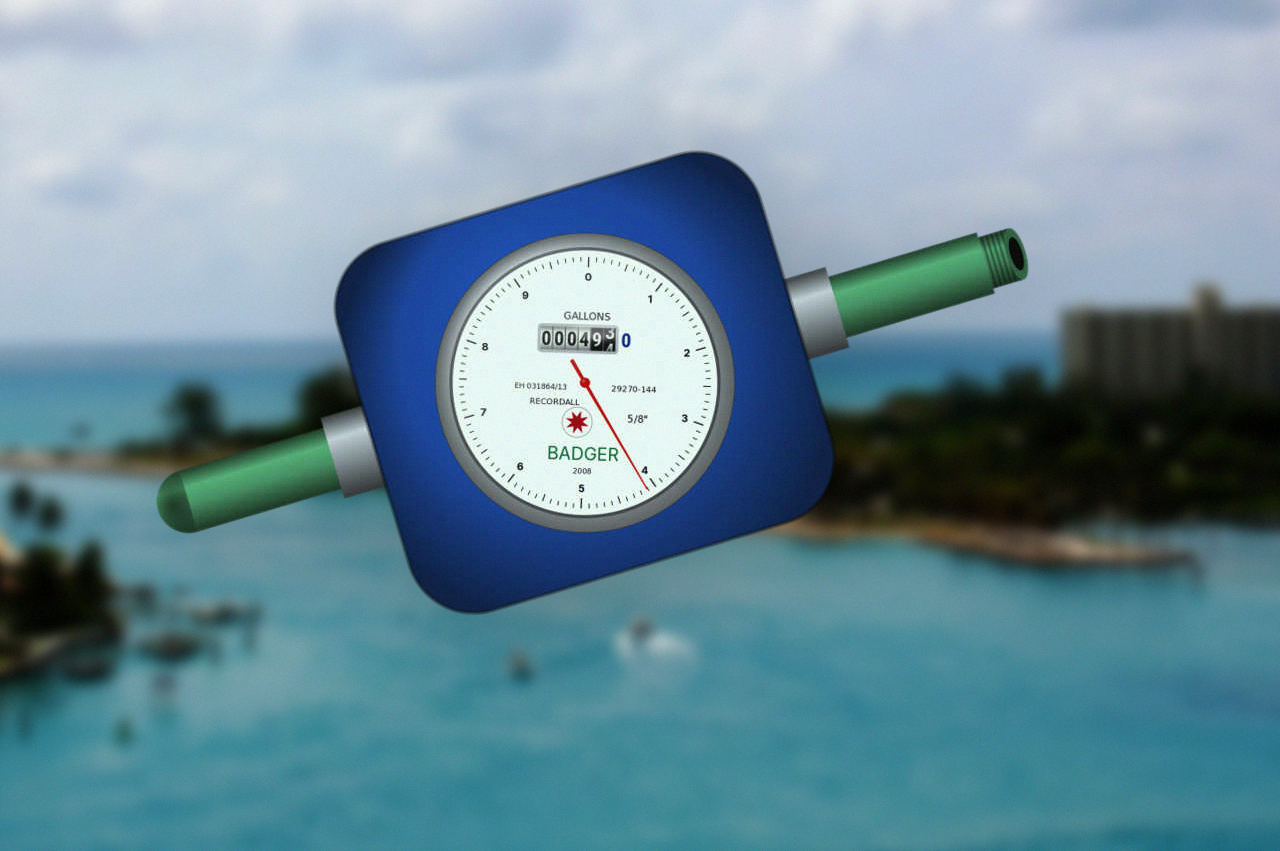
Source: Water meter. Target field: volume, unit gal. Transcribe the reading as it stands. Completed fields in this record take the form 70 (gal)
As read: 4934.1 (gal)
